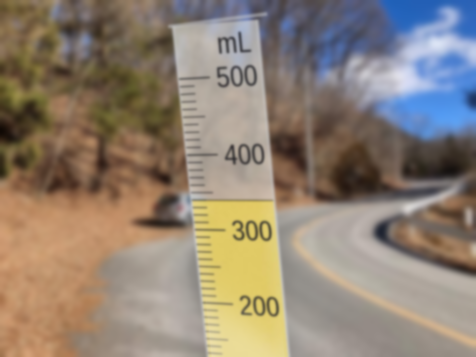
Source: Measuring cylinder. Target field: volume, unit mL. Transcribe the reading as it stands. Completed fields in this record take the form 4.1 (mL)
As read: 340 (mL)
